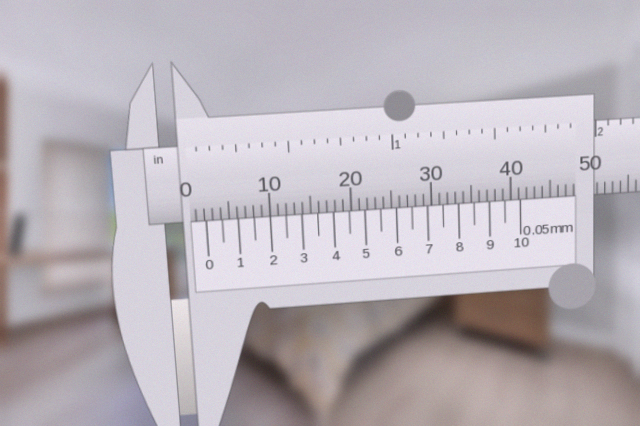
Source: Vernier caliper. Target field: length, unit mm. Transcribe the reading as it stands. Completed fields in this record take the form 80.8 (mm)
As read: 2.2 (mm)
